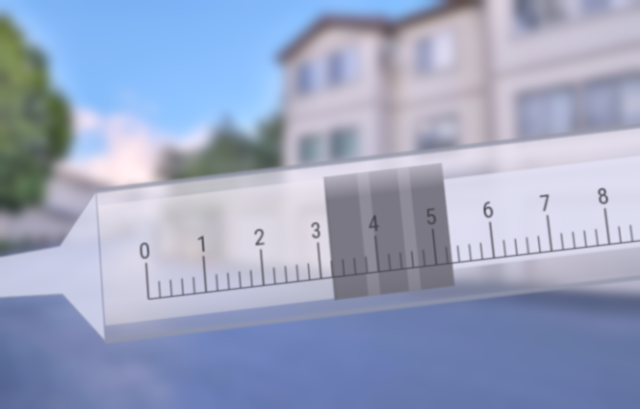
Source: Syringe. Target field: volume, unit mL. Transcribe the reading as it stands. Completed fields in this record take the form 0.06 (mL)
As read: 3.2 (mL)
